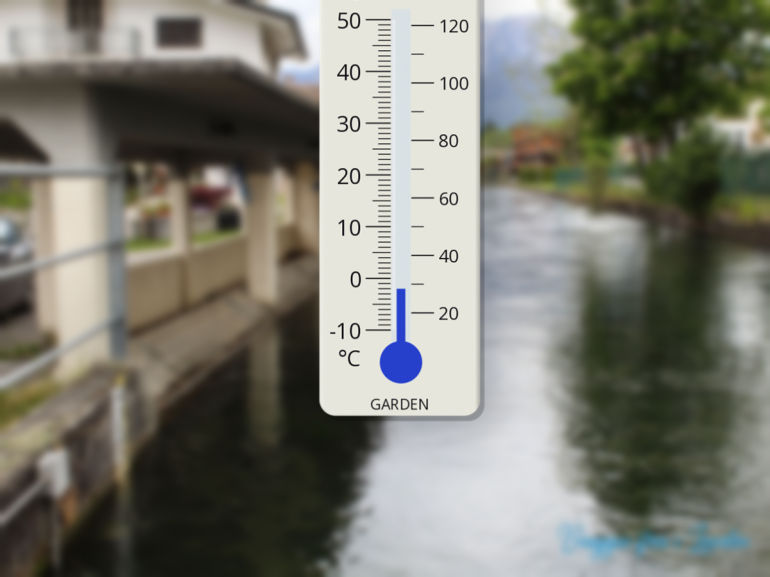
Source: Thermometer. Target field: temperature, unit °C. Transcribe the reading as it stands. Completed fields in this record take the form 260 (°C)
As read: -2 (°C)
